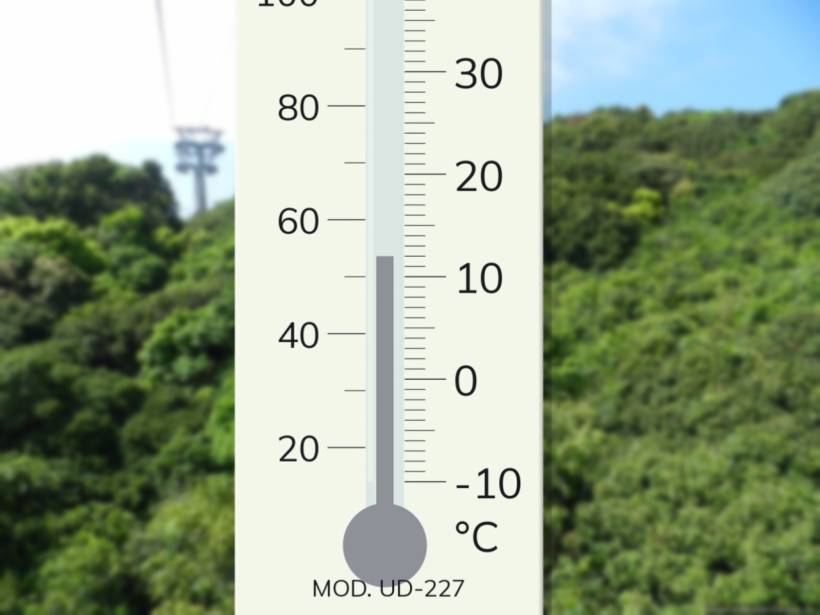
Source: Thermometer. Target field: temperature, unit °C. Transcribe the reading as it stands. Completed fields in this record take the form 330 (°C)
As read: 12 (°C)
